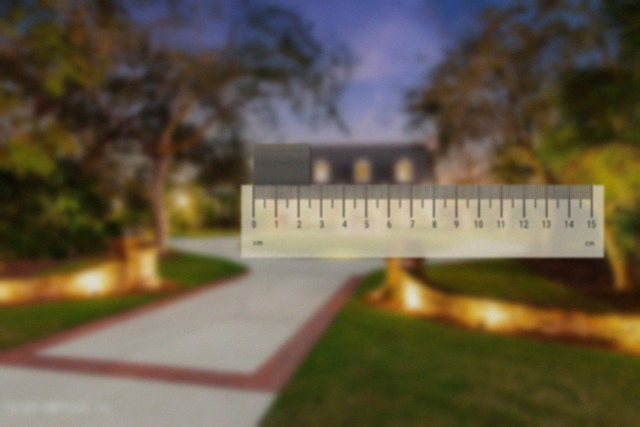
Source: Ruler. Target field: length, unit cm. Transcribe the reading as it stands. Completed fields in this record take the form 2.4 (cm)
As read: 2.5 (cm)
